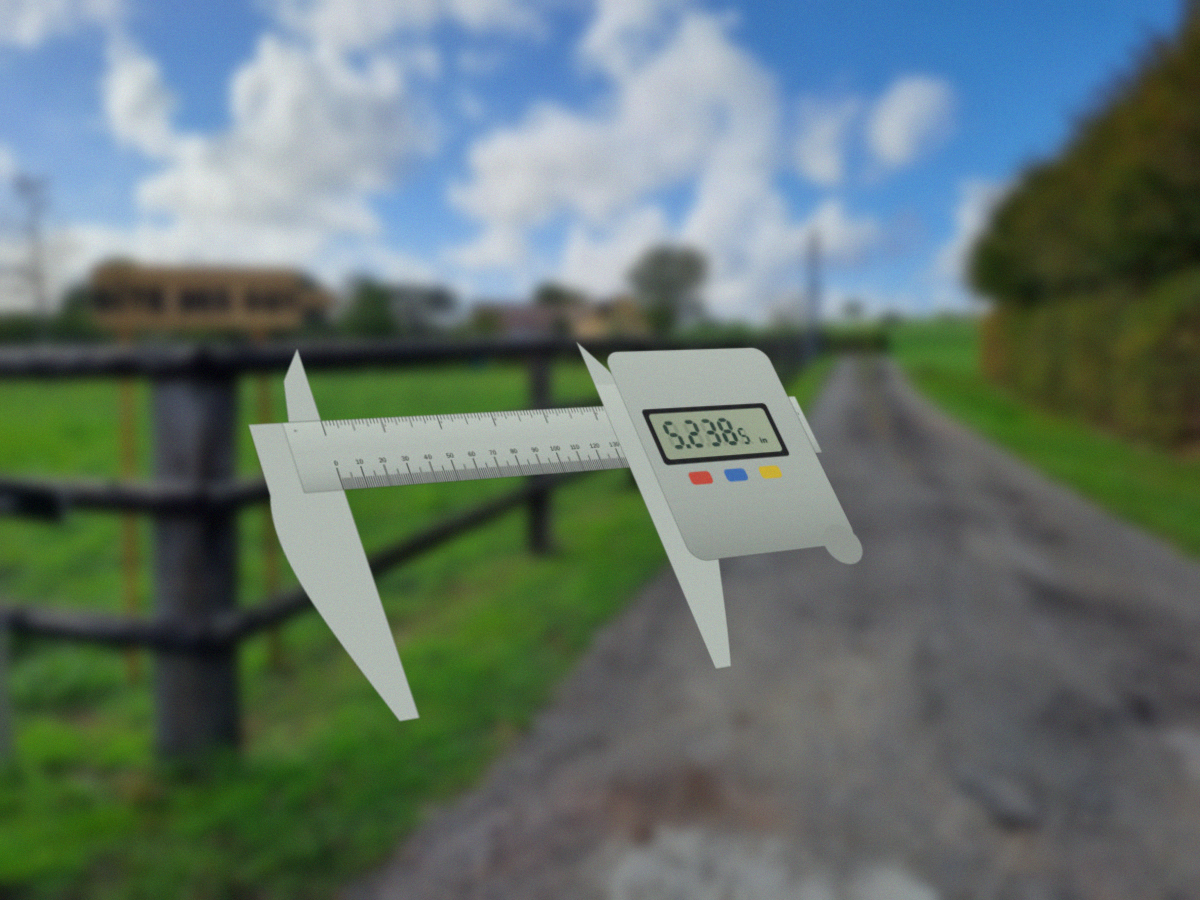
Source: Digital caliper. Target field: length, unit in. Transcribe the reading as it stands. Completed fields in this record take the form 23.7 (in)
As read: 5.2385 (in)
